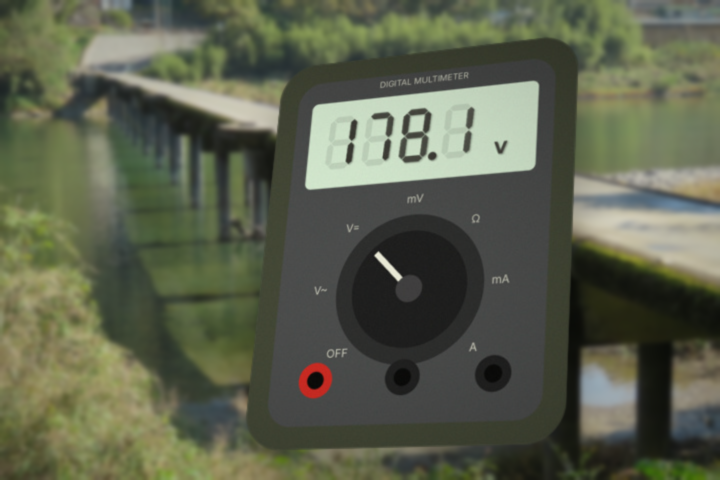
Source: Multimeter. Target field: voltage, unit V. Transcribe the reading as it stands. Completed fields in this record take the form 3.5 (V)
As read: 178.1 (V)
